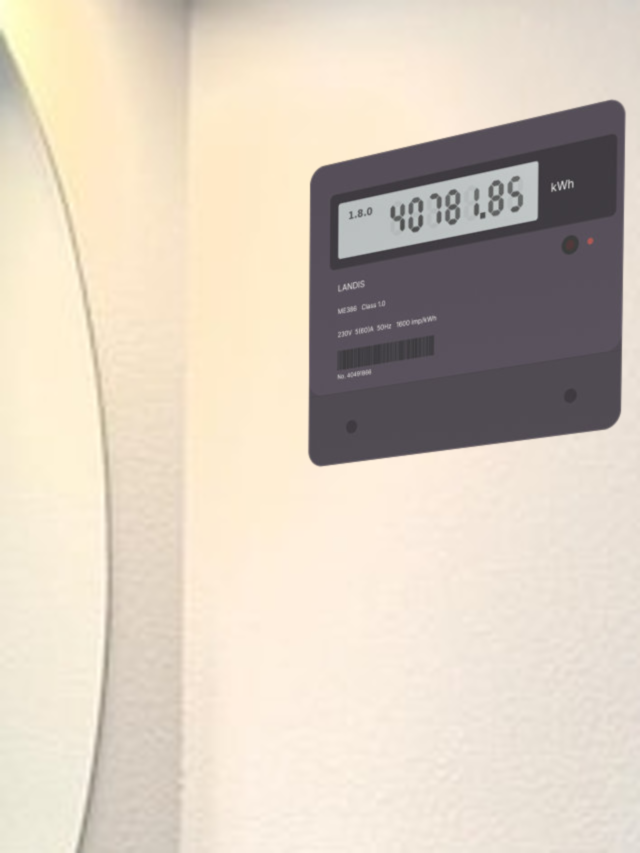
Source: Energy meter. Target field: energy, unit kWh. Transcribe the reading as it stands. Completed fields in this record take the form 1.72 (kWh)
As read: 40781.85 (kWh)
